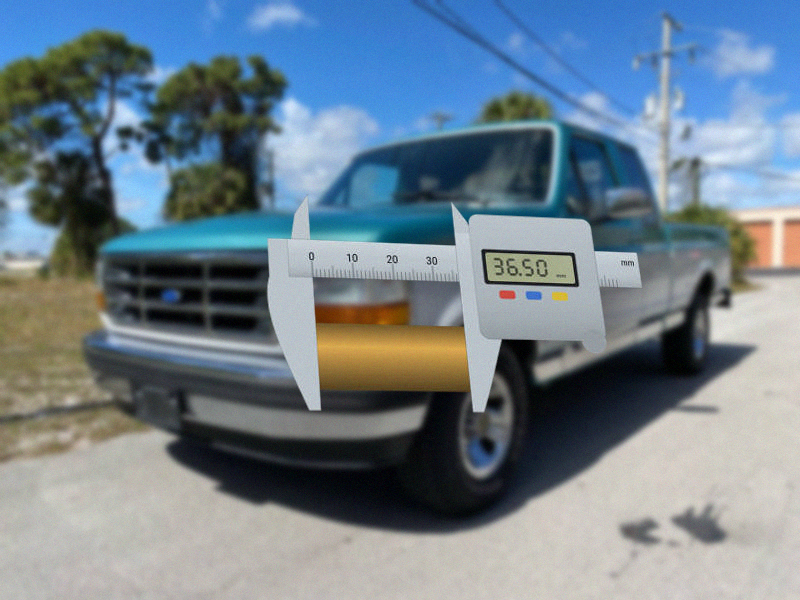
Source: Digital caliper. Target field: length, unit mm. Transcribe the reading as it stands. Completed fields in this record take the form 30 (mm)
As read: 36.50 (mm)
